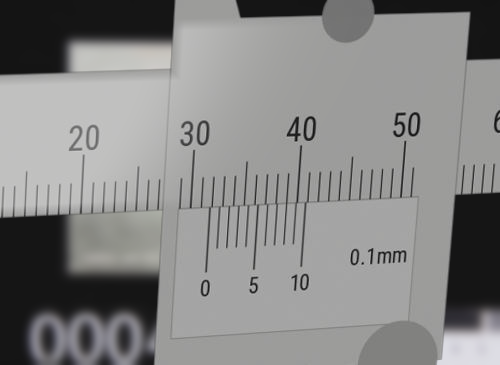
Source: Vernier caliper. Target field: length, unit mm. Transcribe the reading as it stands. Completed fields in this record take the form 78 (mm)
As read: 31.8 (mm)
